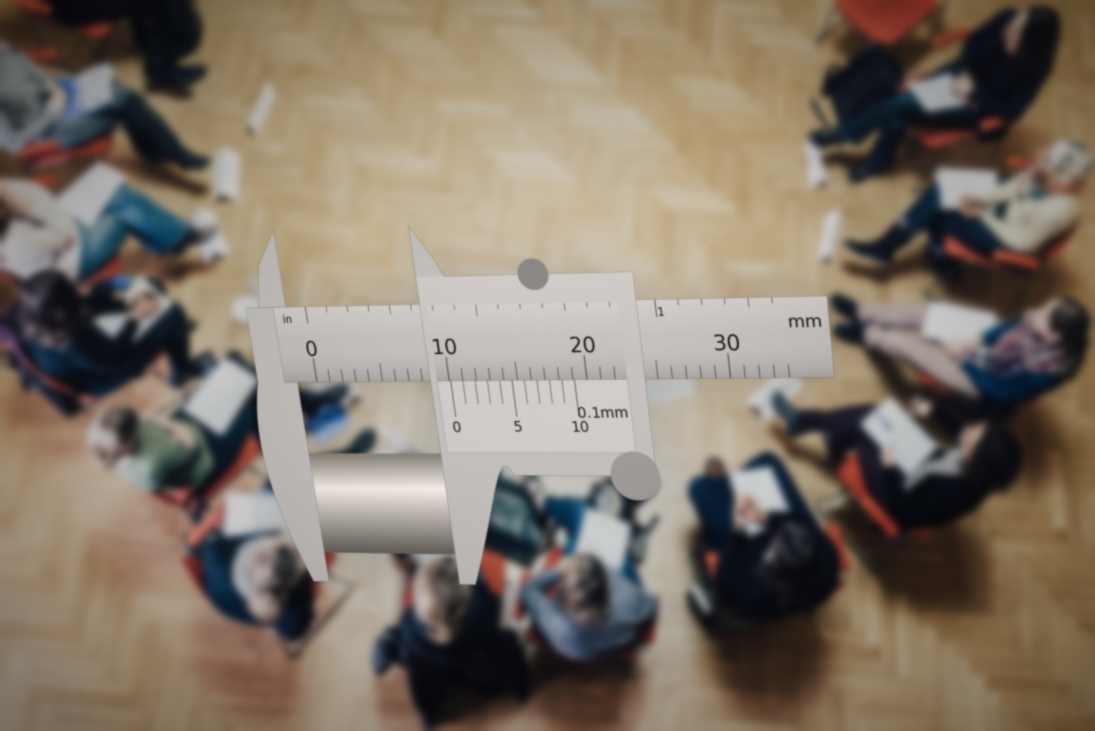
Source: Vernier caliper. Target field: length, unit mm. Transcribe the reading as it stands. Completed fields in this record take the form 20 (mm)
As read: 10.1 (mm)
